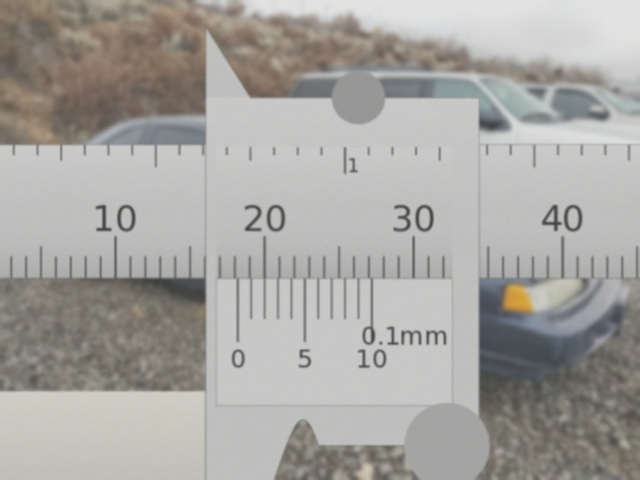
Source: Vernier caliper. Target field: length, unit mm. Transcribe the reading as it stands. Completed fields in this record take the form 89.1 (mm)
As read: 18.2 (mm)
